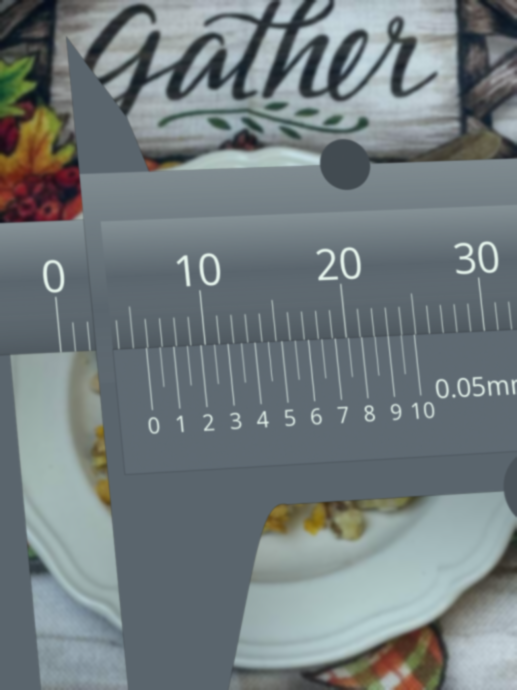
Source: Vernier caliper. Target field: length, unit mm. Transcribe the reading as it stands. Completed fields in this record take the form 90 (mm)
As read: 5.9 (mm)
